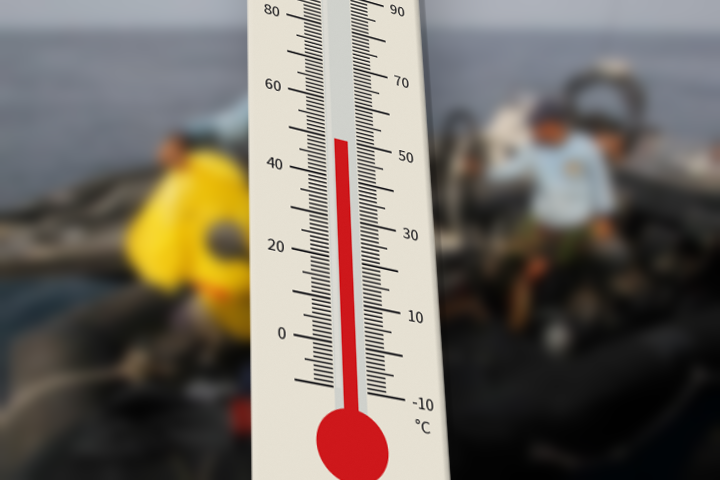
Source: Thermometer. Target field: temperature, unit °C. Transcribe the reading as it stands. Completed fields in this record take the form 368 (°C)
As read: 50 (°C)
